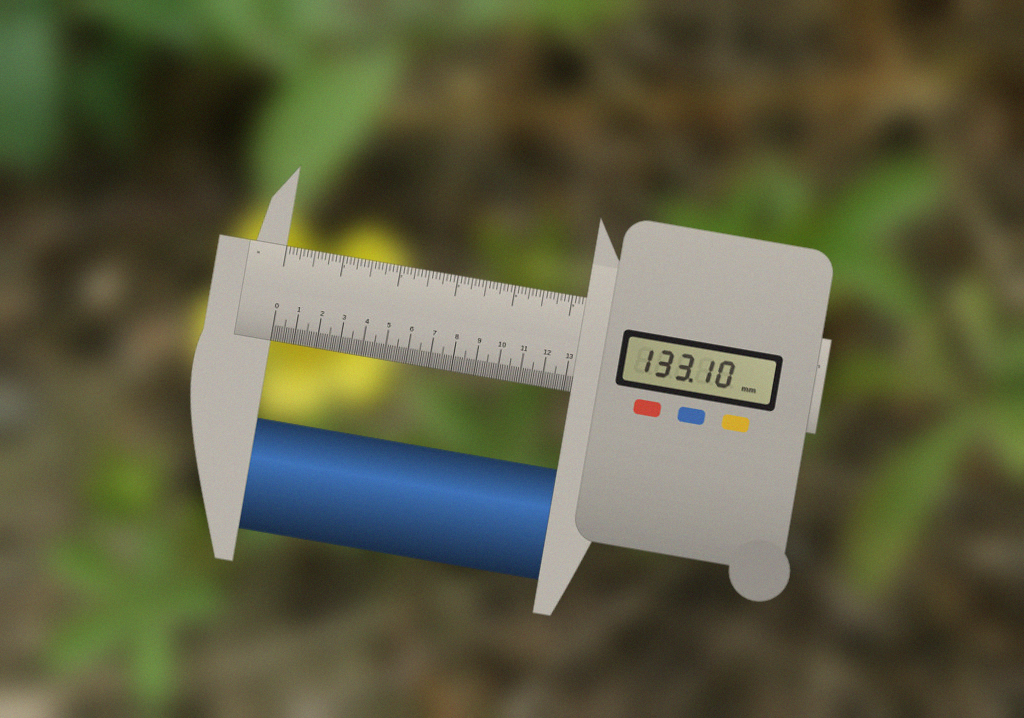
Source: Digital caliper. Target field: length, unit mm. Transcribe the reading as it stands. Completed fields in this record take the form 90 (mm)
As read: 133.10 (mm)
